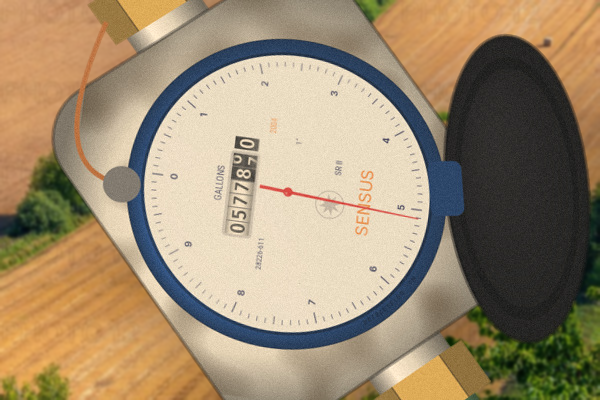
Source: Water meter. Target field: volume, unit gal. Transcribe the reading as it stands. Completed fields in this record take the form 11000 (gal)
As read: 577865.1 (gal)
